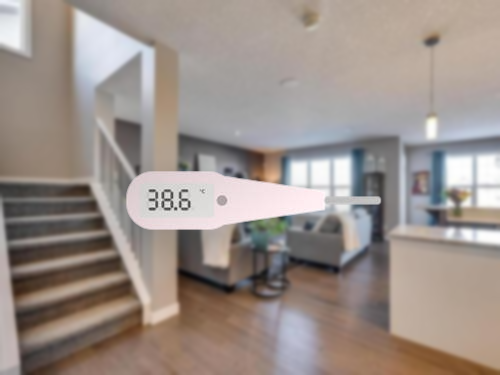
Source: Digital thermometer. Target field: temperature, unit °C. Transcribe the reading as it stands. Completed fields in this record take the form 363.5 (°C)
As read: 38.6 (°C)
